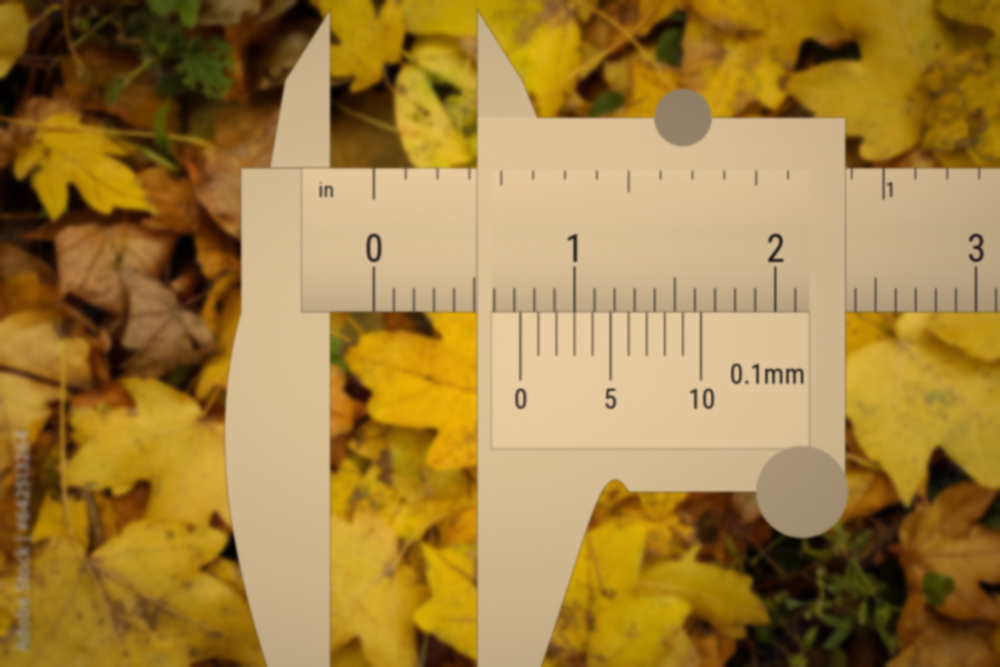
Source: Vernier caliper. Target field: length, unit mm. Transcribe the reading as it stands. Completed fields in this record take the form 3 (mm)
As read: 7.3 (mm)
